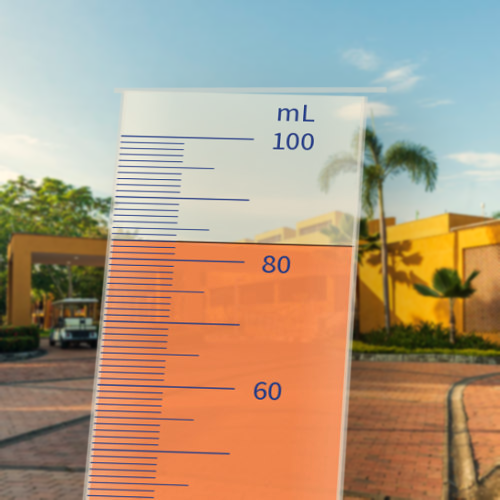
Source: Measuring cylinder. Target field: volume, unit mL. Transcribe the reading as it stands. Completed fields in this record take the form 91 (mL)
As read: 83 (mL)
